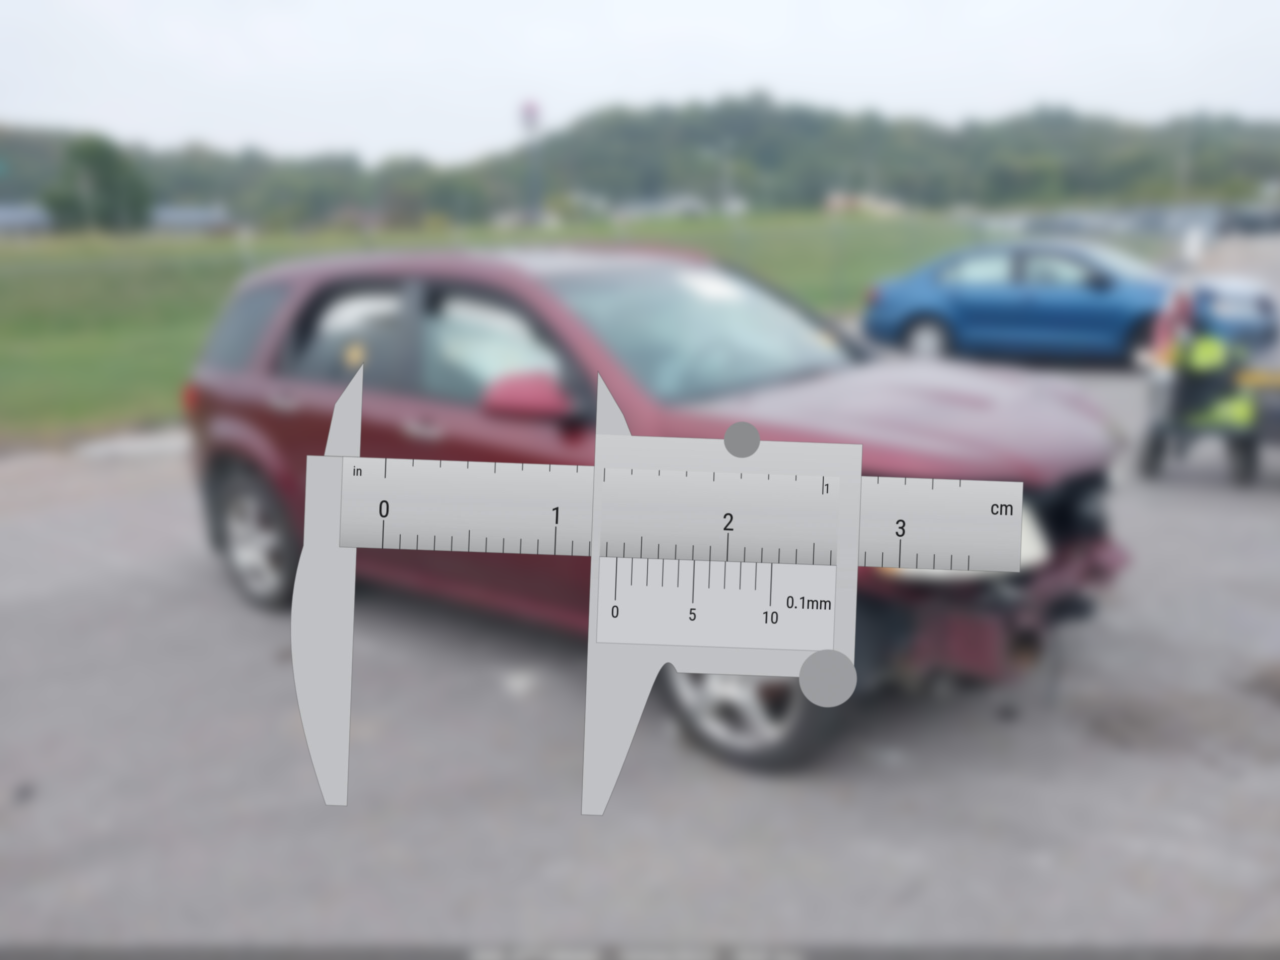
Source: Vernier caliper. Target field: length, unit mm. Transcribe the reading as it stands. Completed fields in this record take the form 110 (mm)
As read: 13.6 (mm)
